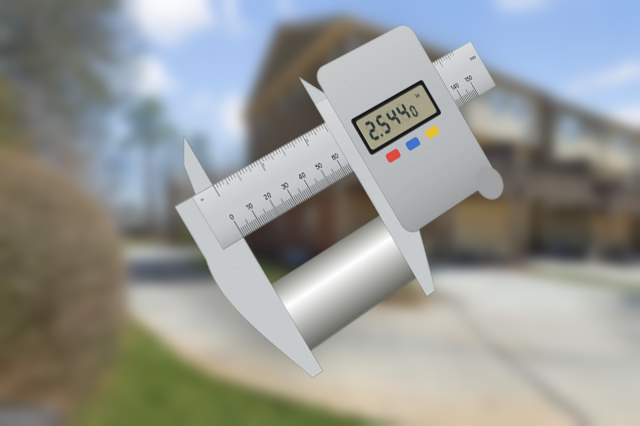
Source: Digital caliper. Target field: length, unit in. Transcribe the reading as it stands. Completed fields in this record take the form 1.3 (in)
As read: 2.5440 (in)
